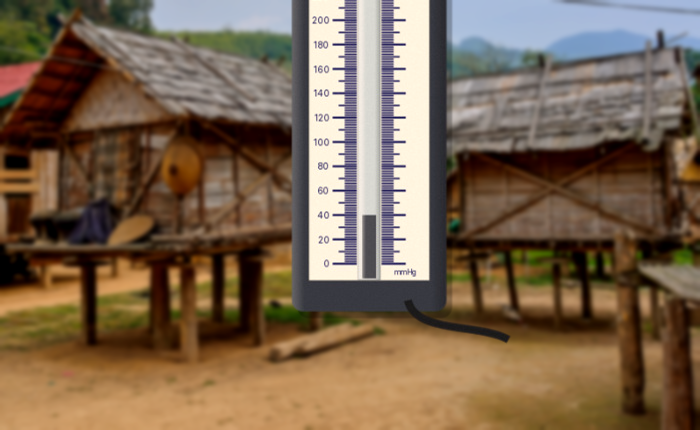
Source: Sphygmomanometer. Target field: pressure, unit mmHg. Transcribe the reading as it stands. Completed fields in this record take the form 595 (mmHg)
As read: 40 (mmHg)
